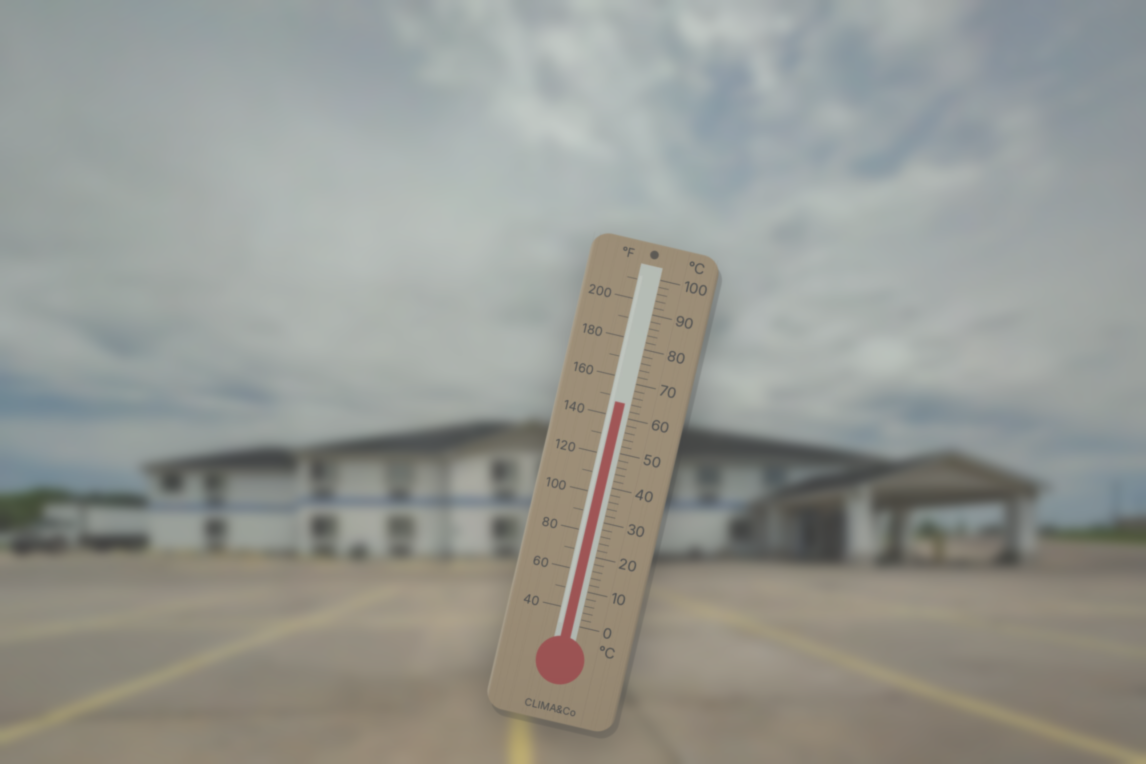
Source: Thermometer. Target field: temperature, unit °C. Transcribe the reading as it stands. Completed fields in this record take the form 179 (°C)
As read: 64 (°C)
